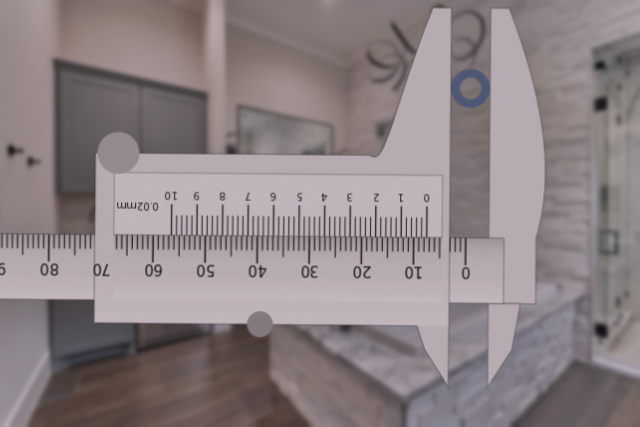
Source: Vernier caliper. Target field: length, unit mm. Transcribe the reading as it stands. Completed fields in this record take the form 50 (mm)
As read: 7.5 (mm)
